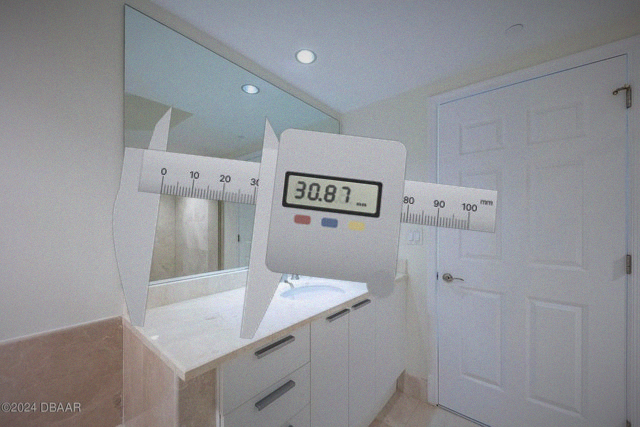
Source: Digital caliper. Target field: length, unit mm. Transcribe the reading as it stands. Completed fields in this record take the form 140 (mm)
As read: 30.87 (mm)
